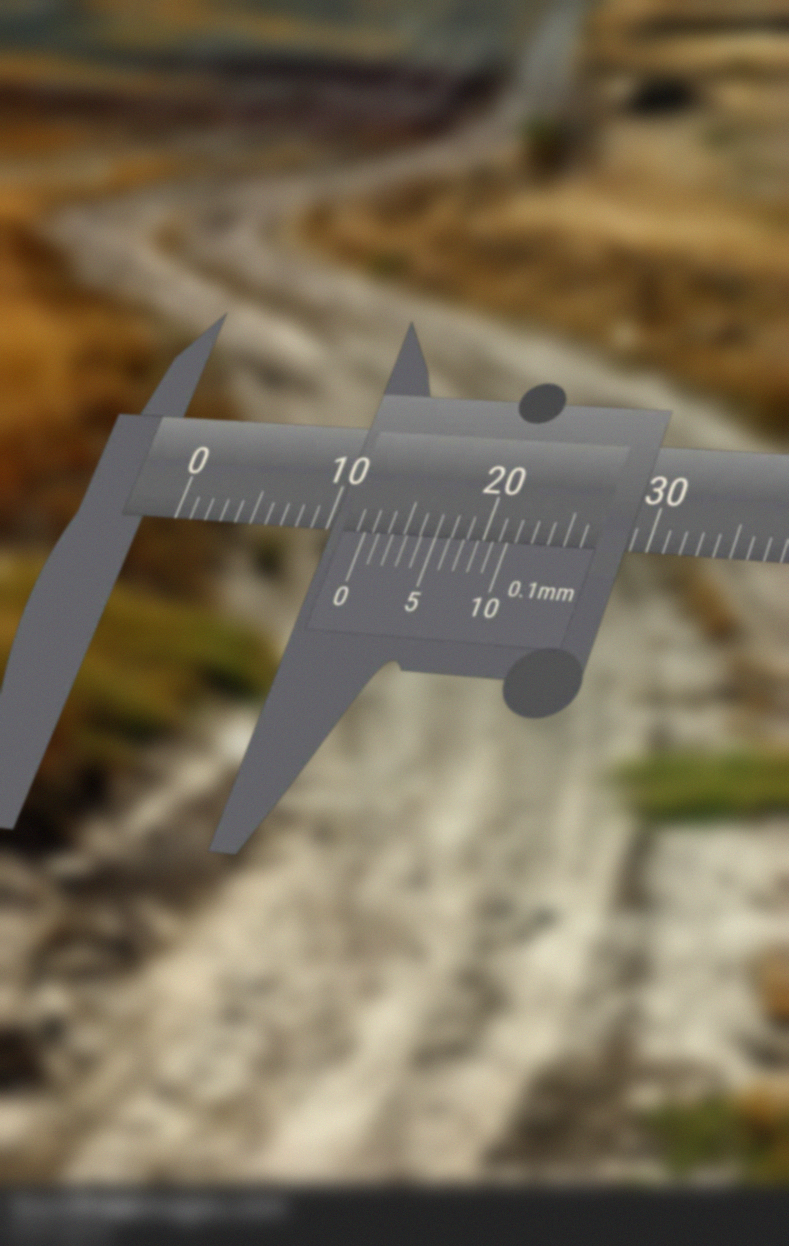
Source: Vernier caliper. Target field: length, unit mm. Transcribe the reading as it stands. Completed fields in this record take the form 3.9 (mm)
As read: 12.5 (mm)
